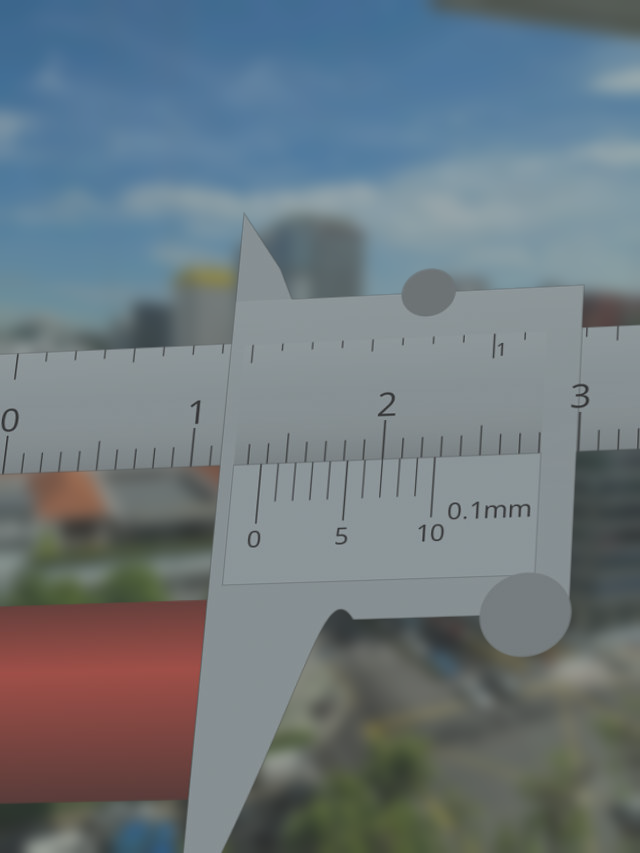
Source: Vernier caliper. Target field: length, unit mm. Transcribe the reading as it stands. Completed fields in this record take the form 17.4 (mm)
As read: 13.7 (mm)
